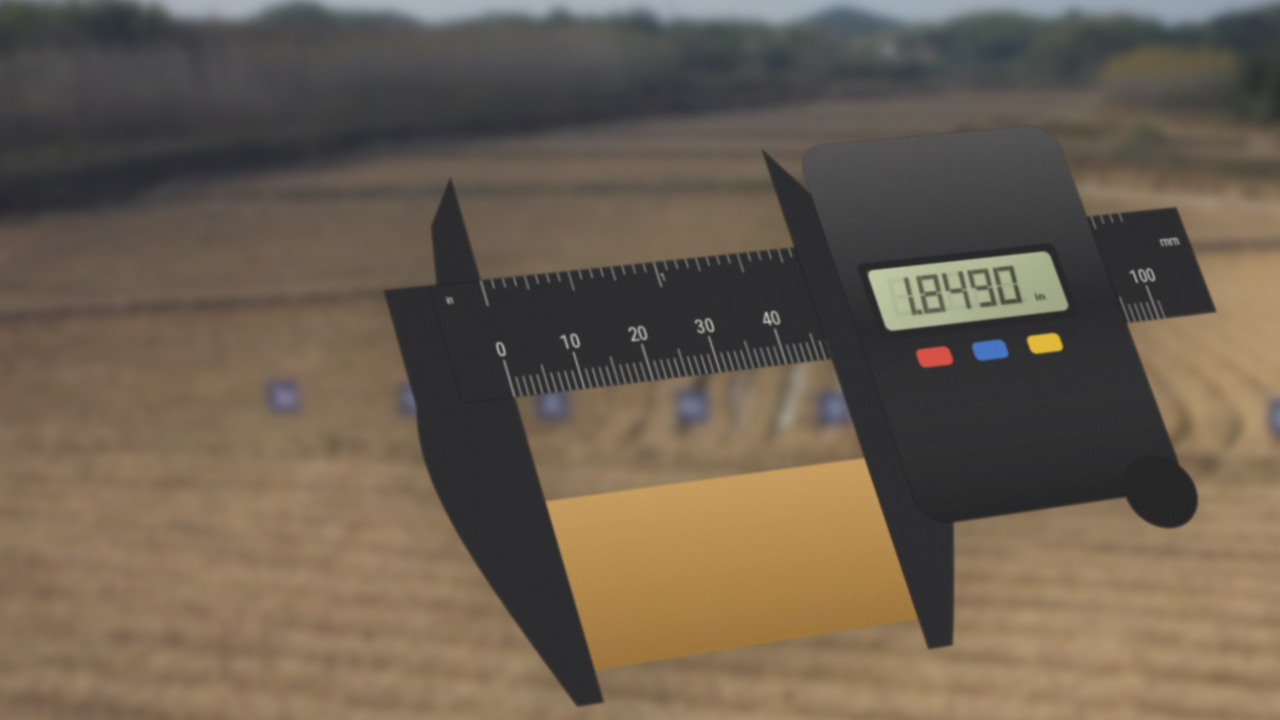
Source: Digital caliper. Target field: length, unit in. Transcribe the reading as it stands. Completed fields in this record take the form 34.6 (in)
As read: 1.8490 (in)
